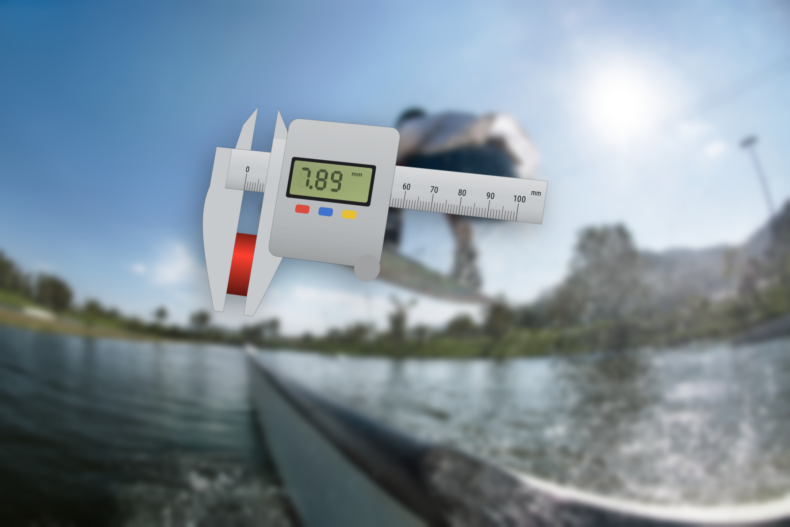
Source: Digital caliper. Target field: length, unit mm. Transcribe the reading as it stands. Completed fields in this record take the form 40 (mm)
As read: 7.89 (mm)
